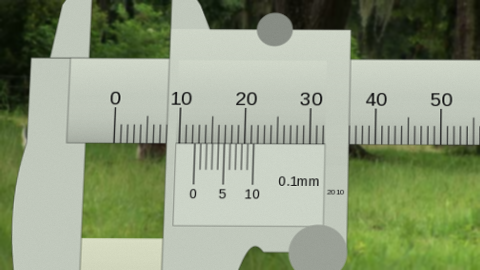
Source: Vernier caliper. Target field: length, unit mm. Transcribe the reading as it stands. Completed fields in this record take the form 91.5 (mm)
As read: 12.4 (mm)
